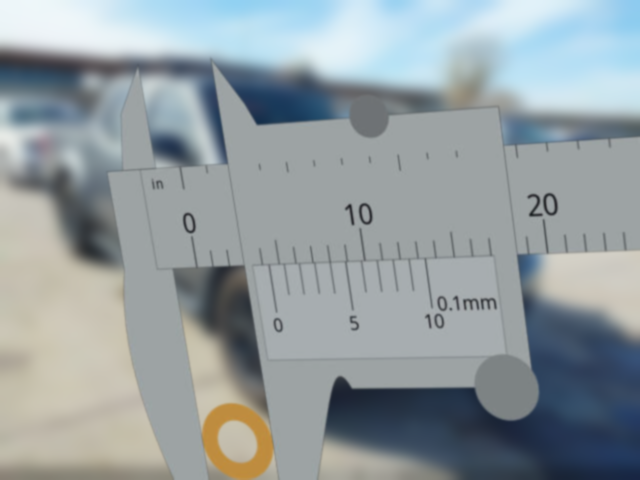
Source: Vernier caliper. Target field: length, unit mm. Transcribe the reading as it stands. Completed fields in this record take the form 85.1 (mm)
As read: 4.4 (mm)
